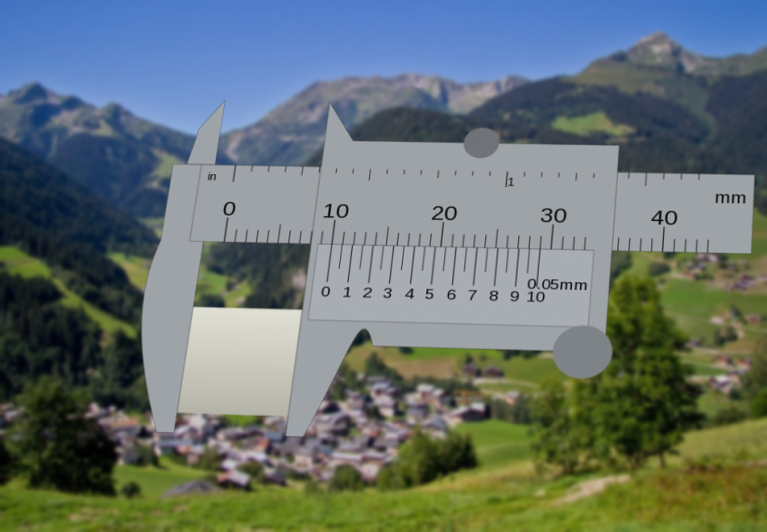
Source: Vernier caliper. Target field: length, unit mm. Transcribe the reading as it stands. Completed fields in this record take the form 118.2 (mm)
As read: 10.0 (mm)
